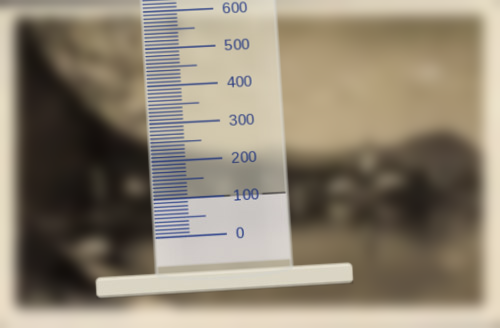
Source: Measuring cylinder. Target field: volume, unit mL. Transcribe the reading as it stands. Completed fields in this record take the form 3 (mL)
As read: 100 (mL)
